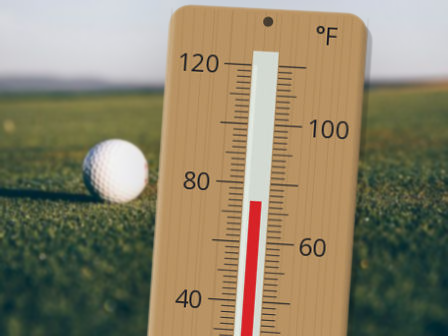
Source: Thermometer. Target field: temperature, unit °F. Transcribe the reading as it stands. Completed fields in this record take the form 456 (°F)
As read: 74 (°F)
